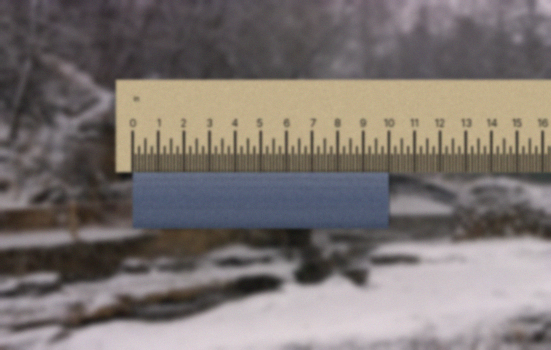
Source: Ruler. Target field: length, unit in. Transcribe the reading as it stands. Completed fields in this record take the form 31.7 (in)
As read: 10 (in)
